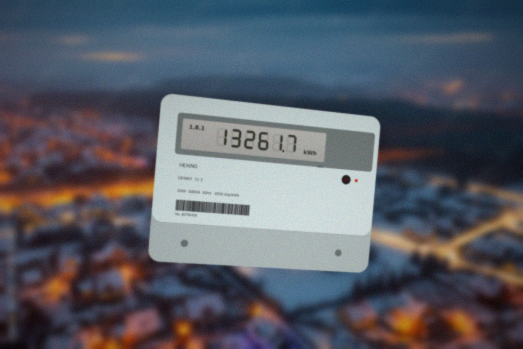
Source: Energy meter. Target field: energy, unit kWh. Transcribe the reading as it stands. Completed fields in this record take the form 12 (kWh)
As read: 13261.7 (kWh)
